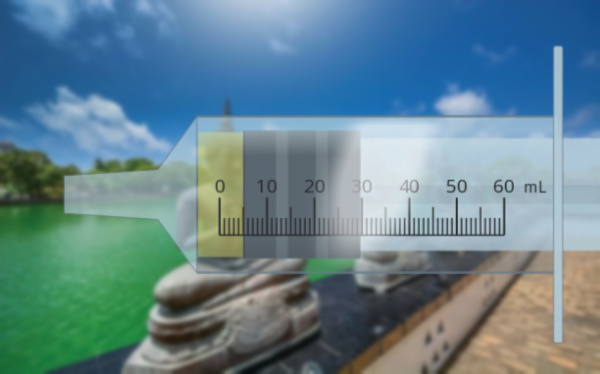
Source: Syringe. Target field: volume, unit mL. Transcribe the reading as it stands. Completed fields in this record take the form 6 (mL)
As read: 5 (mL)
